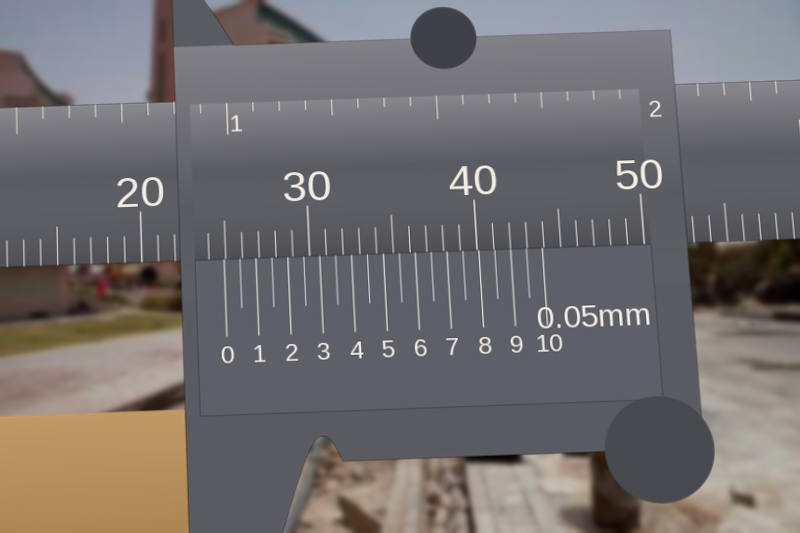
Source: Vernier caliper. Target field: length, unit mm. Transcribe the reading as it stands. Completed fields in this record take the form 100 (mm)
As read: 24.9 (mm)
